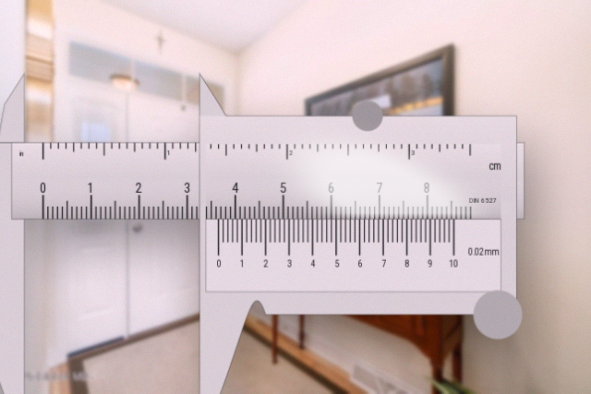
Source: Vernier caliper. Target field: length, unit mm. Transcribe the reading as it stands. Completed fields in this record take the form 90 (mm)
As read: 36.5 (mm)
